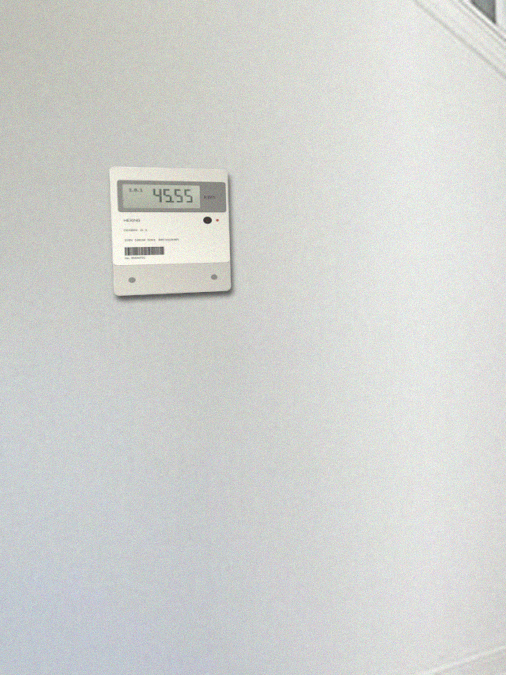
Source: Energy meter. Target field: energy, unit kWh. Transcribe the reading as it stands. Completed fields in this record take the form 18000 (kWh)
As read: 45.55 (kWh)
